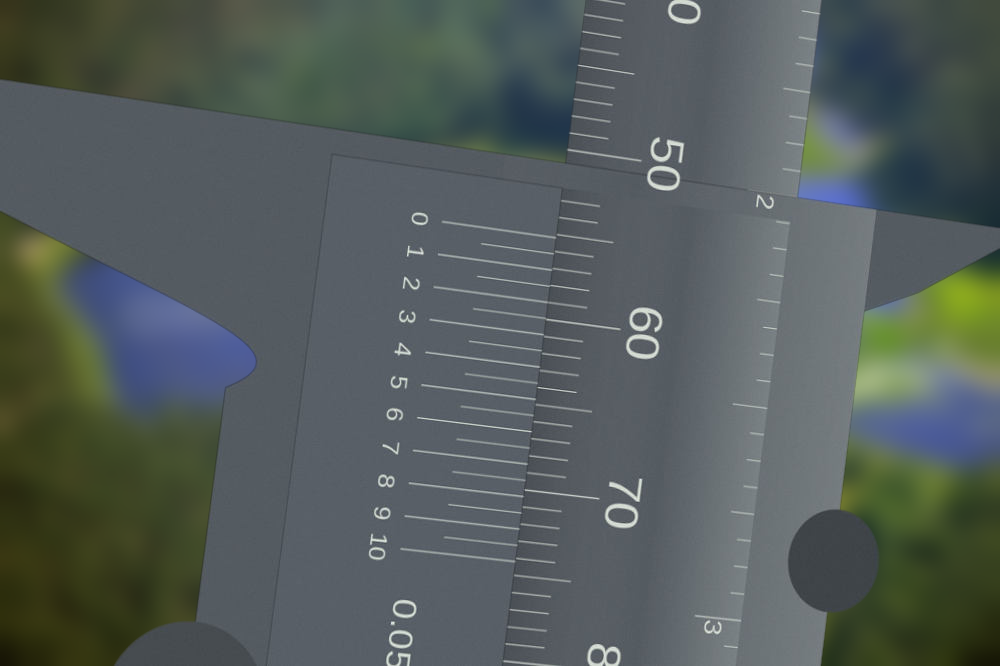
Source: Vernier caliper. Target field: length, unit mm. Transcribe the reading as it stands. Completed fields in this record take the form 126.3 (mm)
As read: 55.2 (mm)
